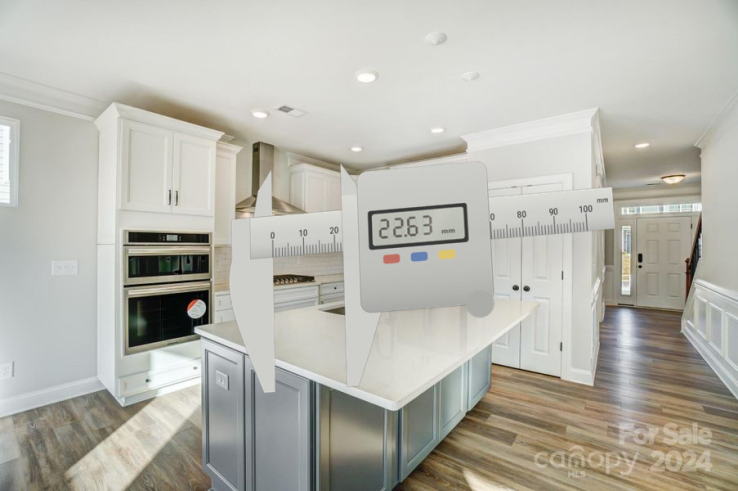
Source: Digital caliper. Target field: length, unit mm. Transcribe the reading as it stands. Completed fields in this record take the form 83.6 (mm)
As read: 22.63 (mm)
